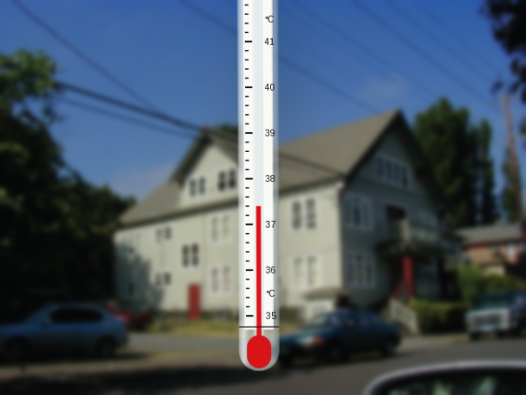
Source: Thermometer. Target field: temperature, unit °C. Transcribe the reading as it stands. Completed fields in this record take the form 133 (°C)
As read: 37.4 (°C)
